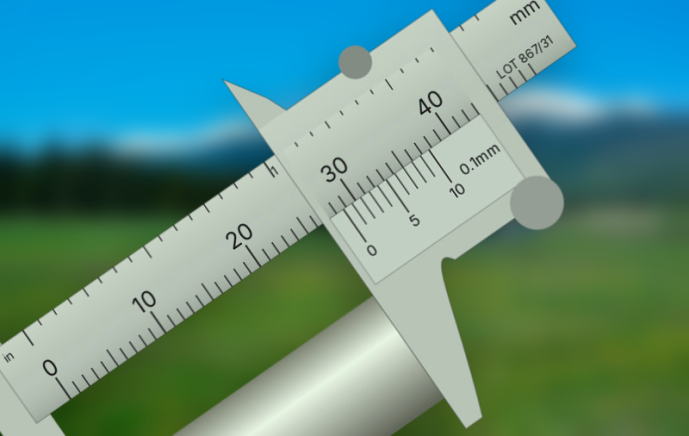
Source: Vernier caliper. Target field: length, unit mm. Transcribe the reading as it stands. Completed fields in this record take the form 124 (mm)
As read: 28.7 (mm)
